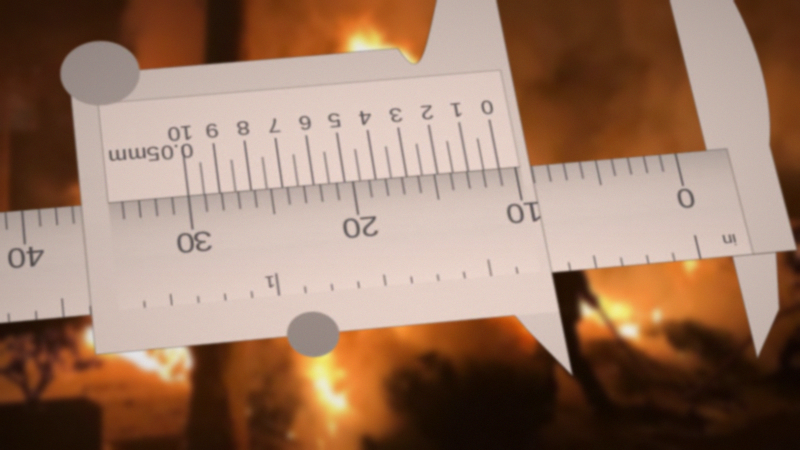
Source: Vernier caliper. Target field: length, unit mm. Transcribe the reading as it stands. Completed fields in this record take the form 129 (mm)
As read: 11.0 (mm)
